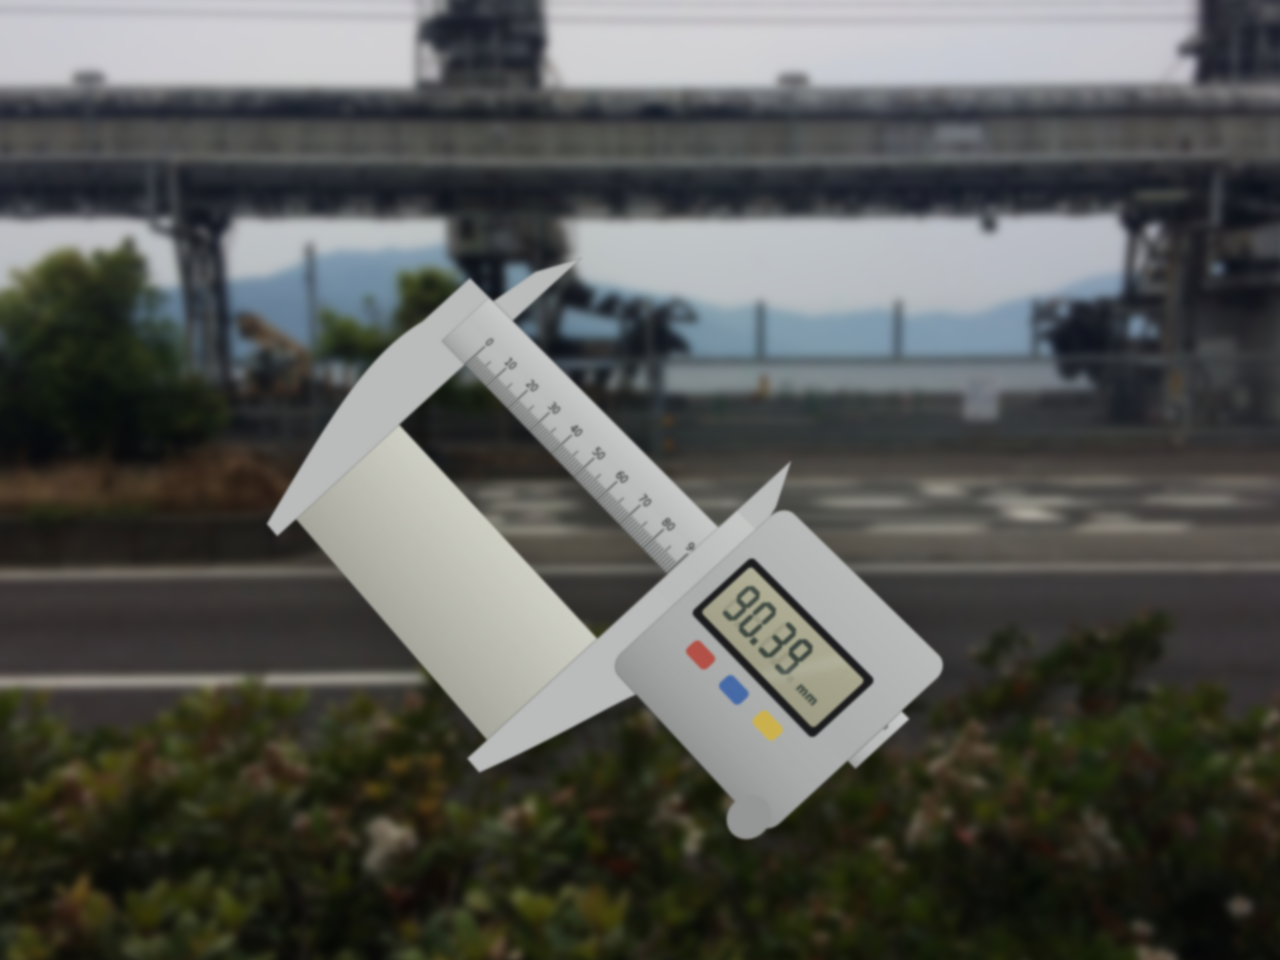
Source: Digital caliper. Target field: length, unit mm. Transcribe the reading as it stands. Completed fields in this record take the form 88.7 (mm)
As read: 90.39 (mm)
